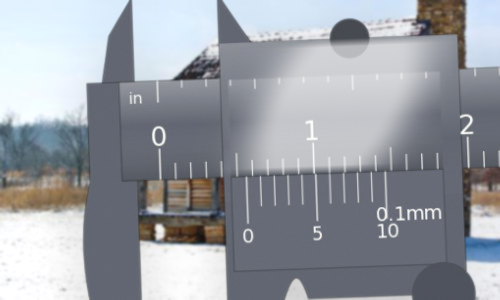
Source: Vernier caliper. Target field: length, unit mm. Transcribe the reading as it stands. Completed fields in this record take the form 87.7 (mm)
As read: 5.6 (mm)
